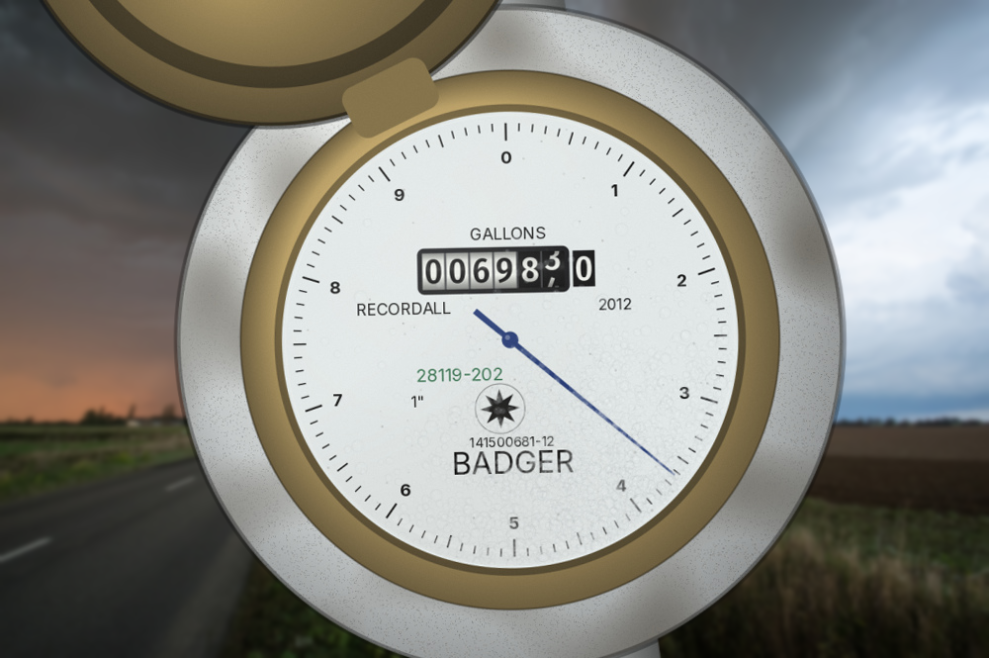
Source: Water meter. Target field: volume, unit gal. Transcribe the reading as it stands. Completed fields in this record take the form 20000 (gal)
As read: 69833.6 (gal)
